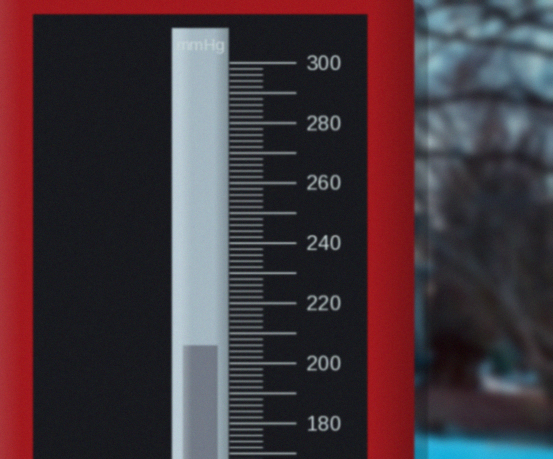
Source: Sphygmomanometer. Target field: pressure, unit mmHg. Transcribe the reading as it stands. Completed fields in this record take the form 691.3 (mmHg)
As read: 206 (mmHg)
